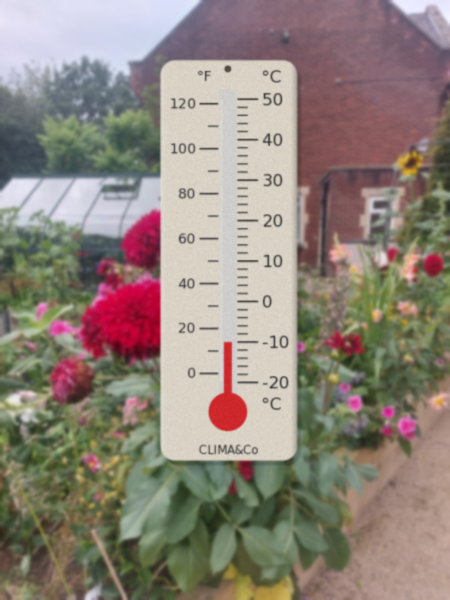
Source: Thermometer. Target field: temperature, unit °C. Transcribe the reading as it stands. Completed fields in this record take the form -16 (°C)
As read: -10 (°C)
